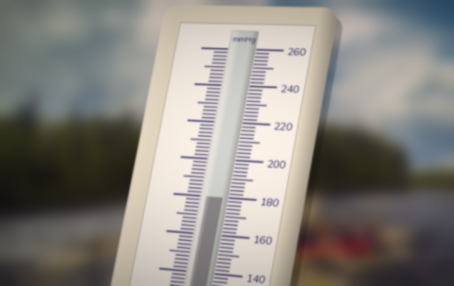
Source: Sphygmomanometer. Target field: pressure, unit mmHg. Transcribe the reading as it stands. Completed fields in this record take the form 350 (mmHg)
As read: 180 (mmHg)
